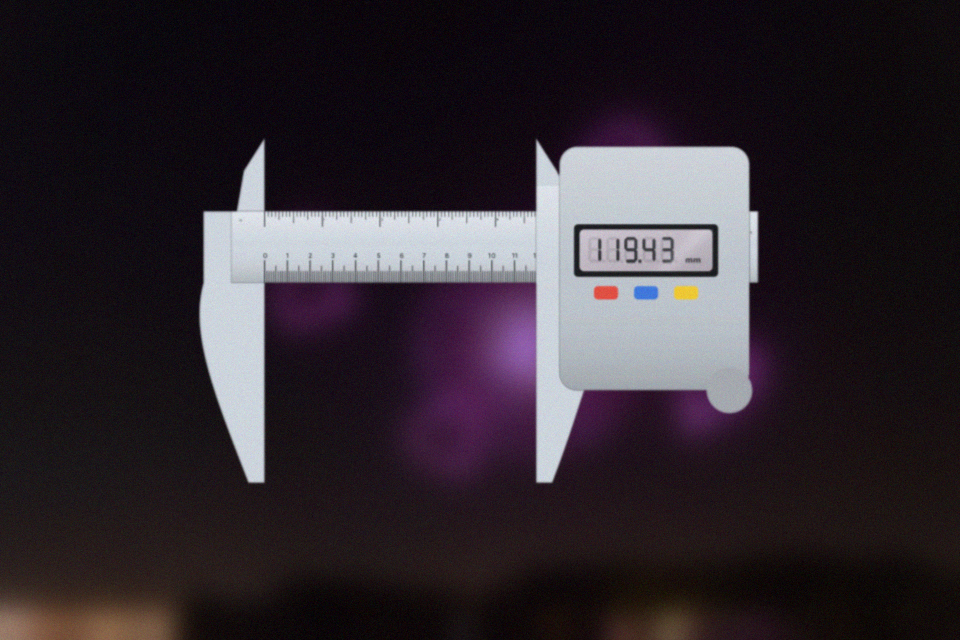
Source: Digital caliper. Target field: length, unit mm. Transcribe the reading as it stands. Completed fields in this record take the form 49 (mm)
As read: 119.43 (mm)
